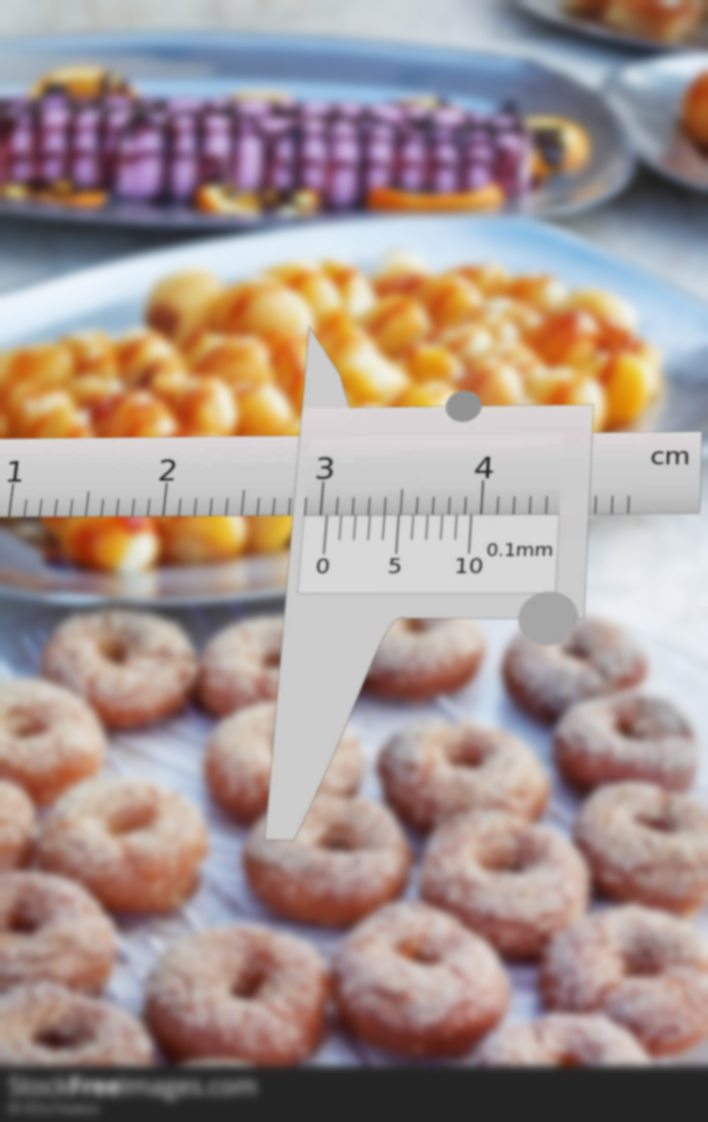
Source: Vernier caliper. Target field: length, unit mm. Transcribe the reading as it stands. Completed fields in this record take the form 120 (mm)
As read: 30.4 (mm)
